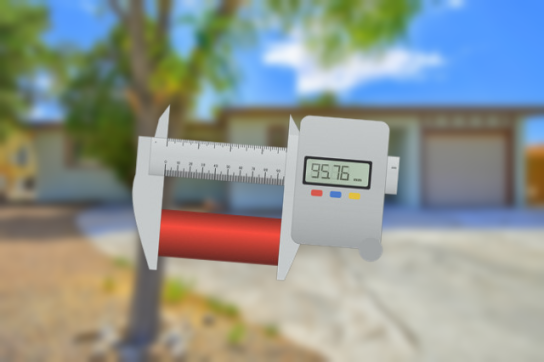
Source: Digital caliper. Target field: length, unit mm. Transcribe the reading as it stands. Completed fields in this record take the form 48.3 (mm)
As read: 95.76 (mm)
